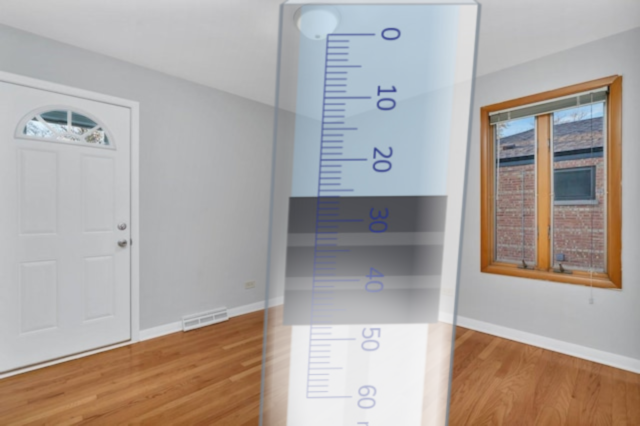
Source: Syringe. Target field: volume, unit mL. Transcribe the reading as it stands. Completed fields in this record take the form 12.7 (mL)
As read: 26 (mL)
